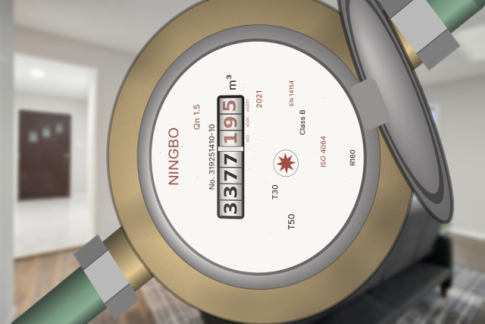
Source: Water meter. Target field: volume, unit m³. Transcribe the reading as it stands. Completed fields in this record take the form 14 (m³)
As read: 3377.195 (m³)
